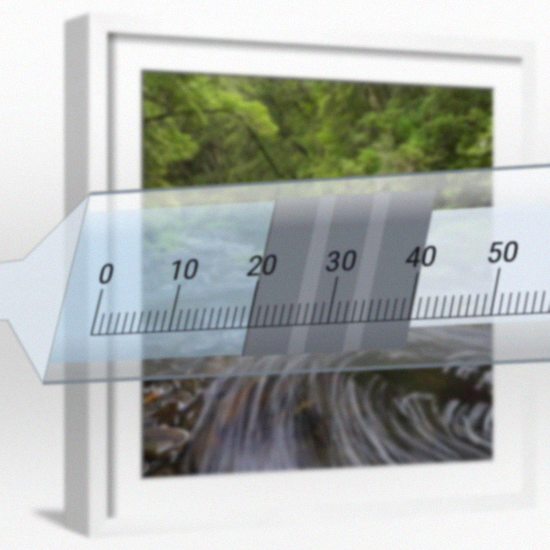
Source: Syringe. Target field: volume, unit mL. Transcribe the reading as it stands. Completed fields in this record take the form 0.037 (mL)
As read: 20 (mL)
